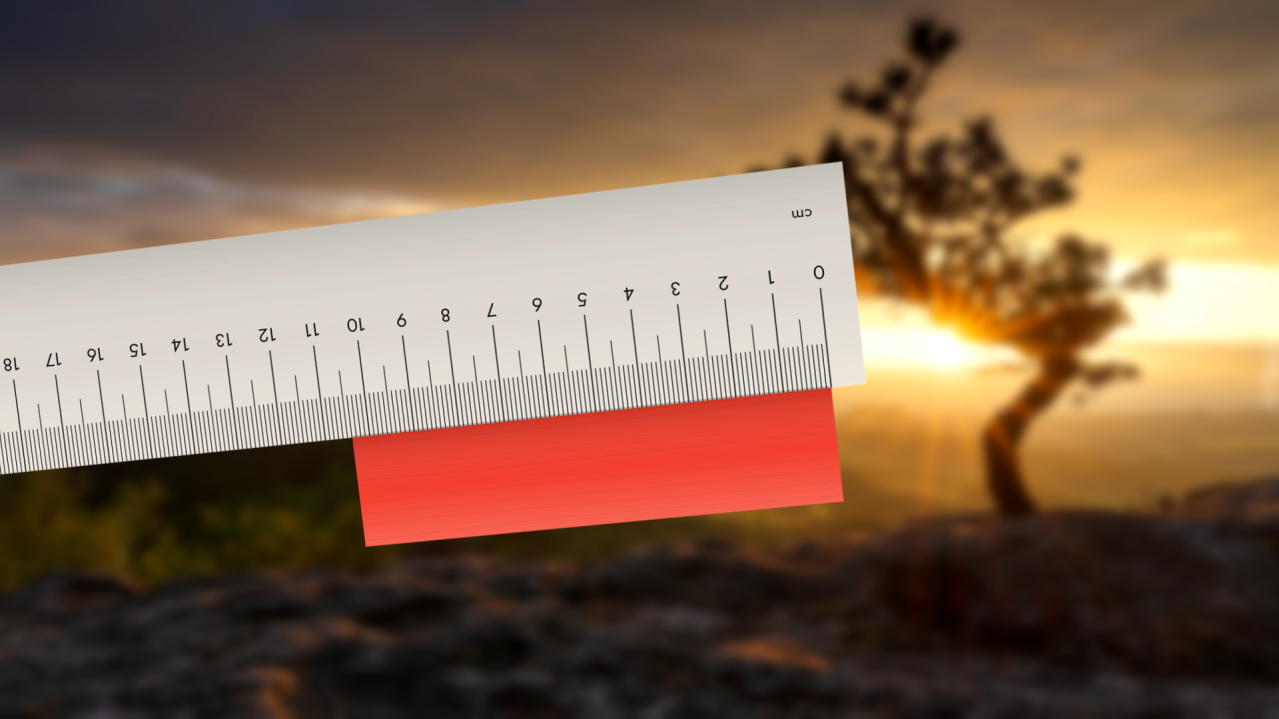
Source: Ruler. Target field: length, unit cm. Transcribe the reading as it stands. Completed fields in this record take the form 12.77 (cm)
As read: 10.4 (cm)
